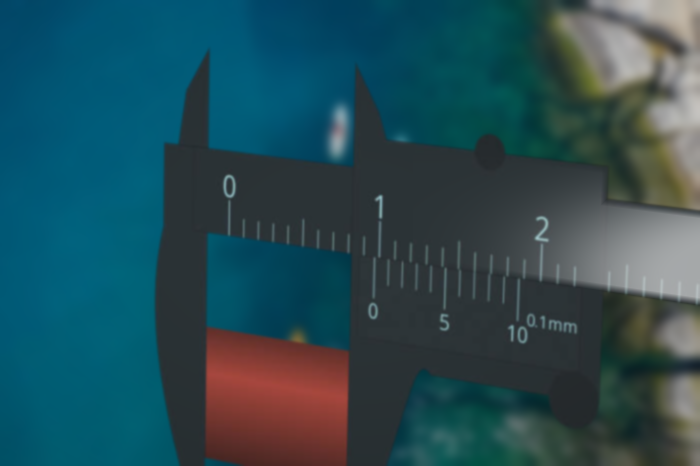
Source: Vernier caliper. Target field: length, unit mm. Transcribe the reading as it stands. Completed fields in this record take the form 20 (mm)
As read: 9.7 (mm)
